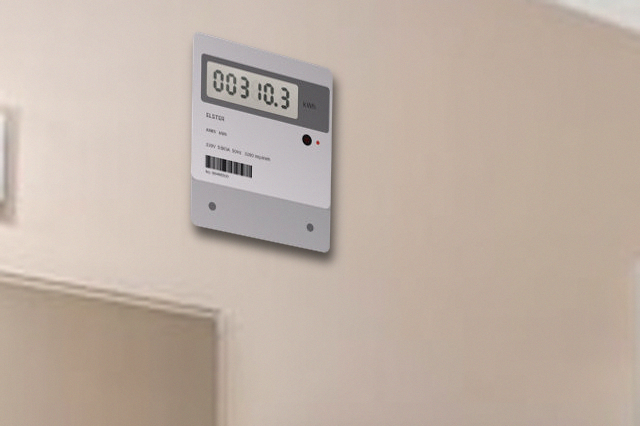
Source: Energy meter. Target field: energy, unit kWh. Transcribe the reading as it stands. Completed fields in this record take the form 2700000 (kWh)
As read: 310.3 (kWh)
